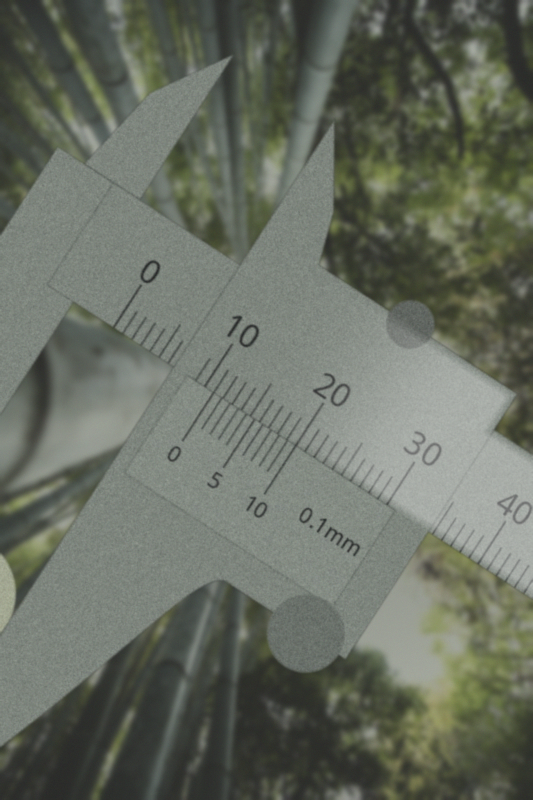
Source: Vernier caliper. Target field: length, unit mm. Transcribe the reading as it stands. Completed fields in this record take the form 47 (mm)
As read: 11.0 (mm)
